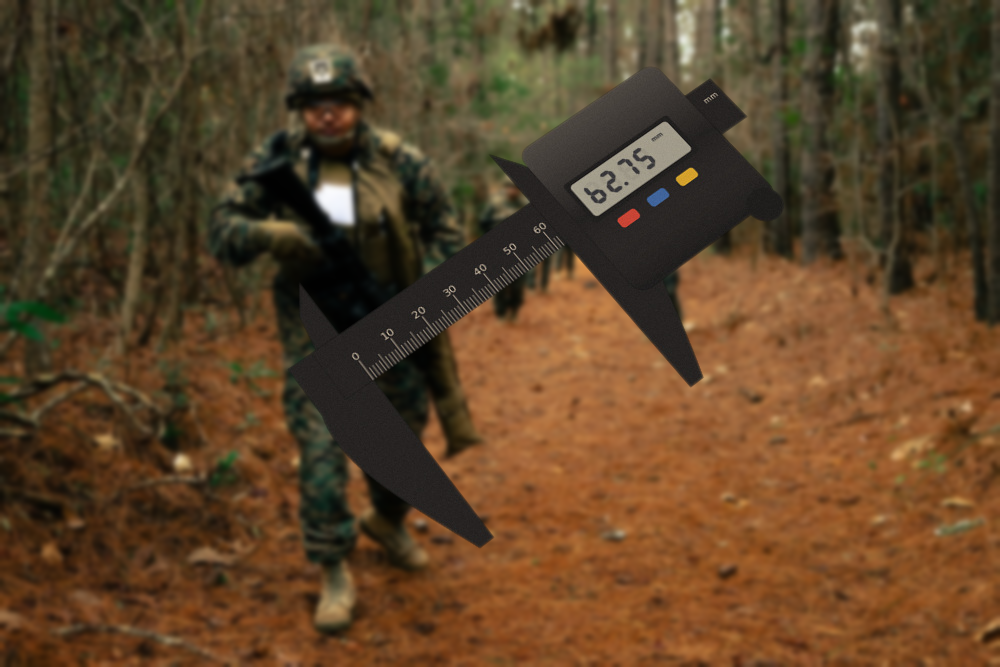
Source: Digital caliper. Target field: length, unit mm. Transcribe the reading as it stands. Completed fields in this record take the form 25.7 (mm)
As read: 62.75 (mm)
